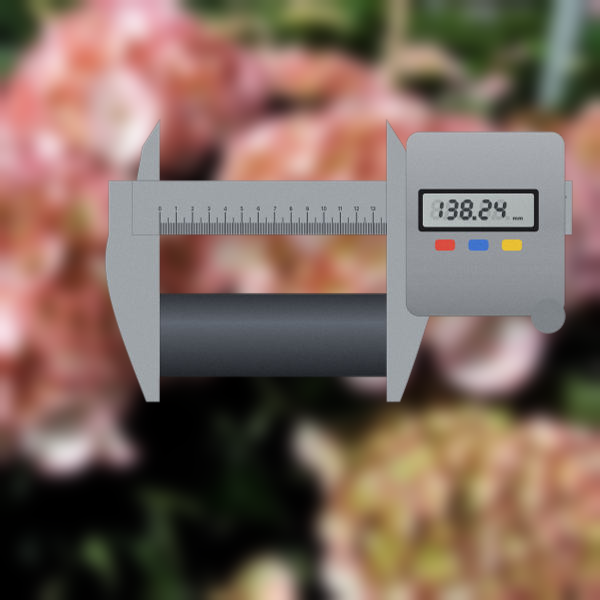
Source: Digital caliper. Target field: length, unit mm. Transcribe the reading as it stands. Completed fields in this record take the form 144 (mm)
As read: 138.24 (mm)
